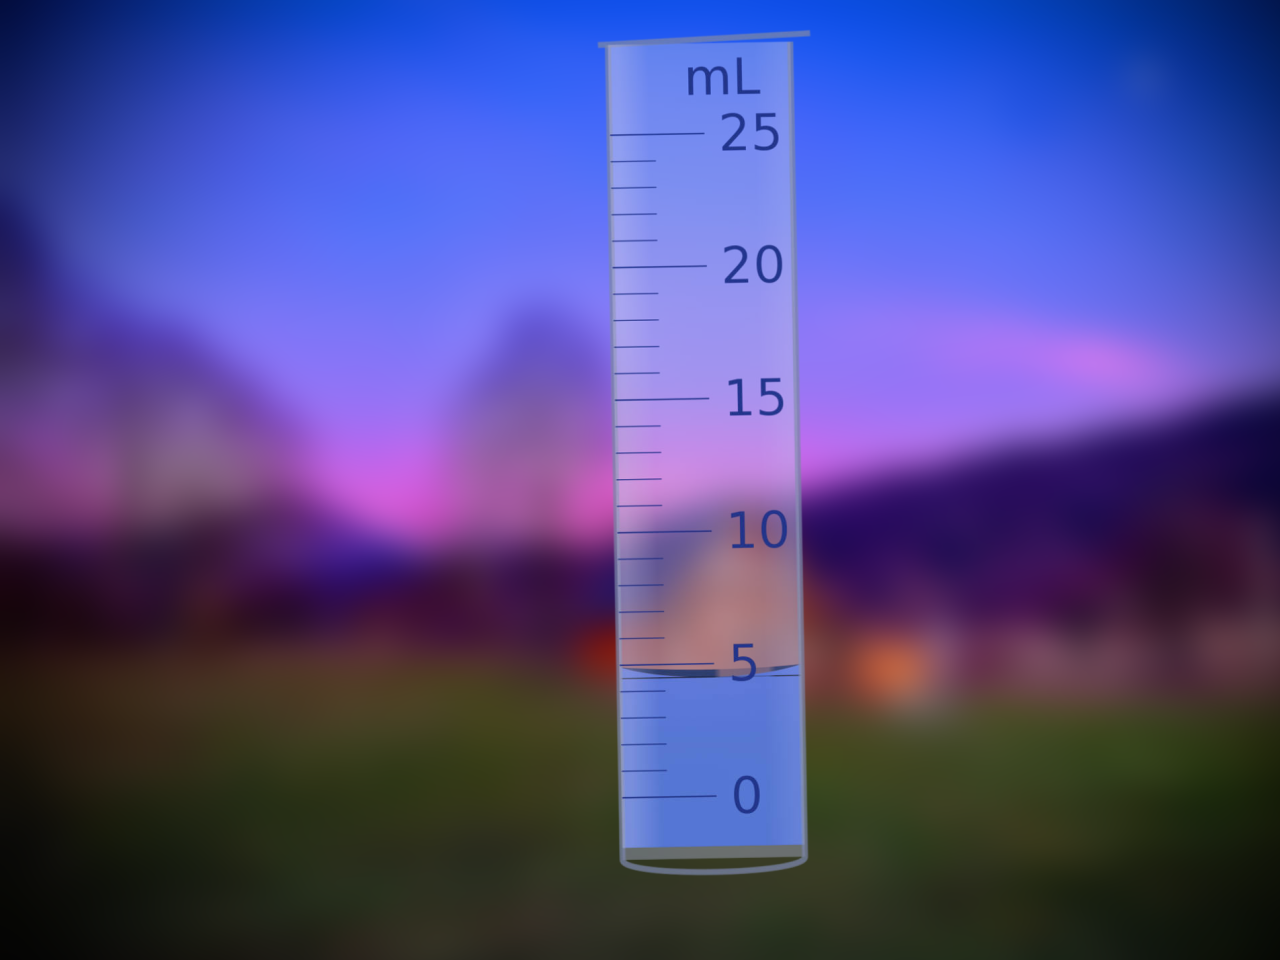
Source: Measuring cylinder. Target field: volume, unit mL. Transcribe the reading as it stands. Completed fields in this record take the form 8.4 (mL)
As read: 4.5 (mL)
